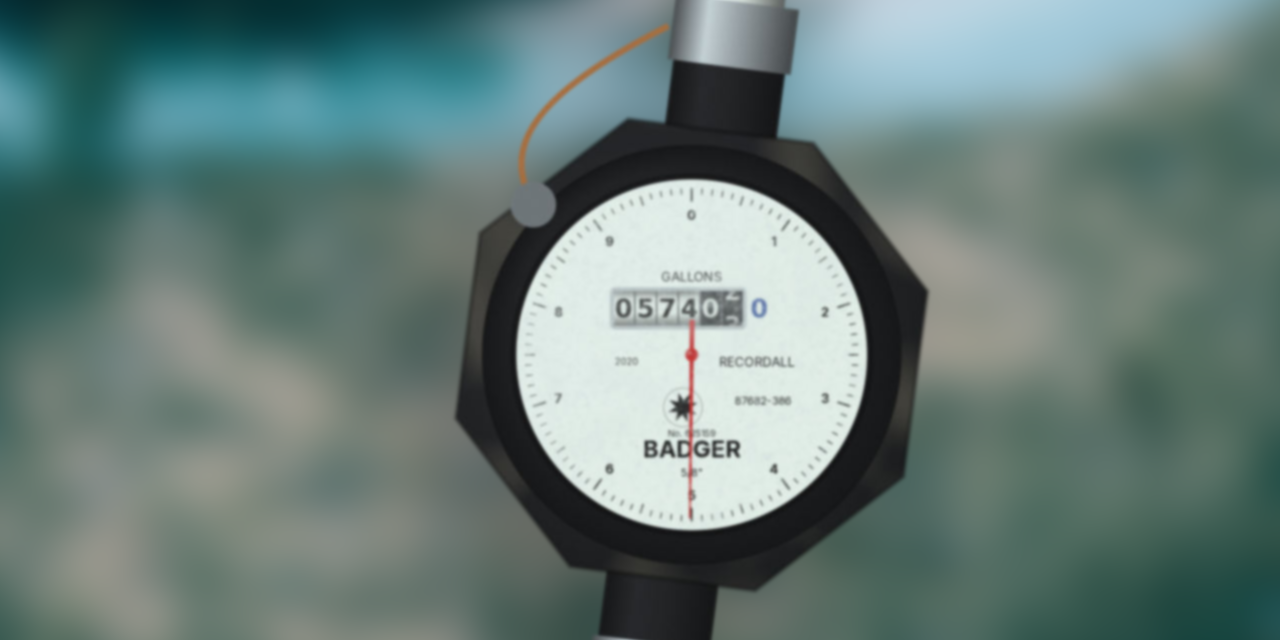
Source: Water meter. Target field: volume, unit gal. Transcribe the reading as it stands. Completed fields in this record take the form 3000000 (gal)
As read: 574025.0 (gal)
